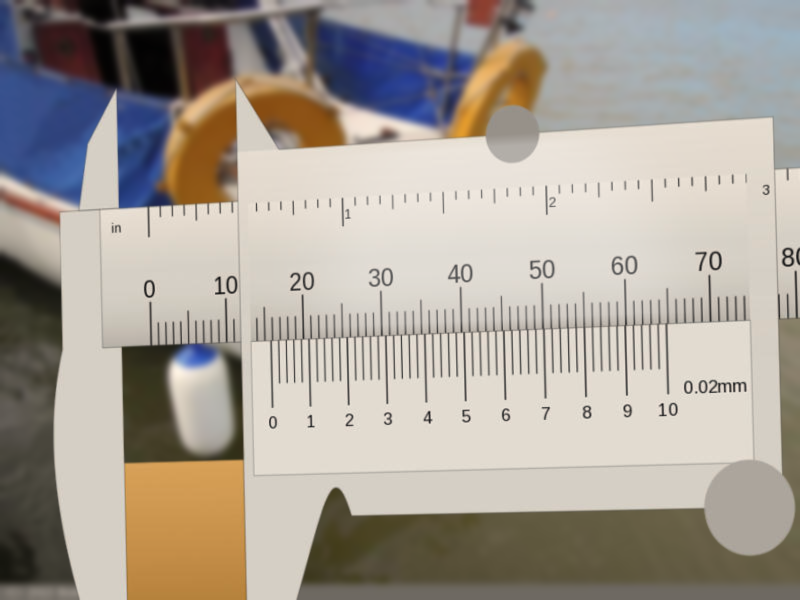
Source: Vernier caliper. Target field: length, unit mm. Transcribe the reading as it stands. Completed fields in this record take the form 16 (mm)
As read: 15.8 (mm)
